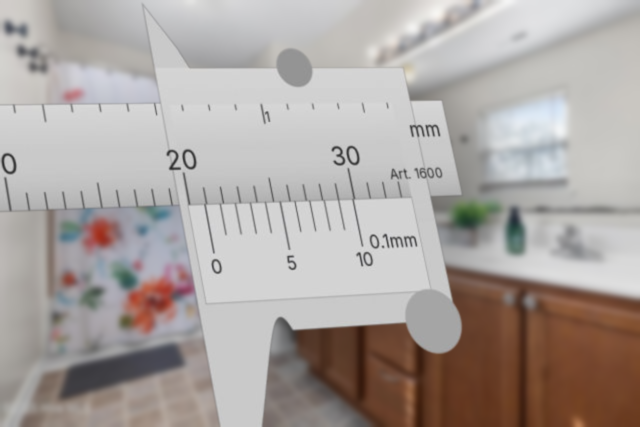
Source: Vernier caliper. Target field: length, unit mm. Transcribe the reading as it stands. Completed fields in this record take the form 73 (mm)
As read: 20.9 (mm)
